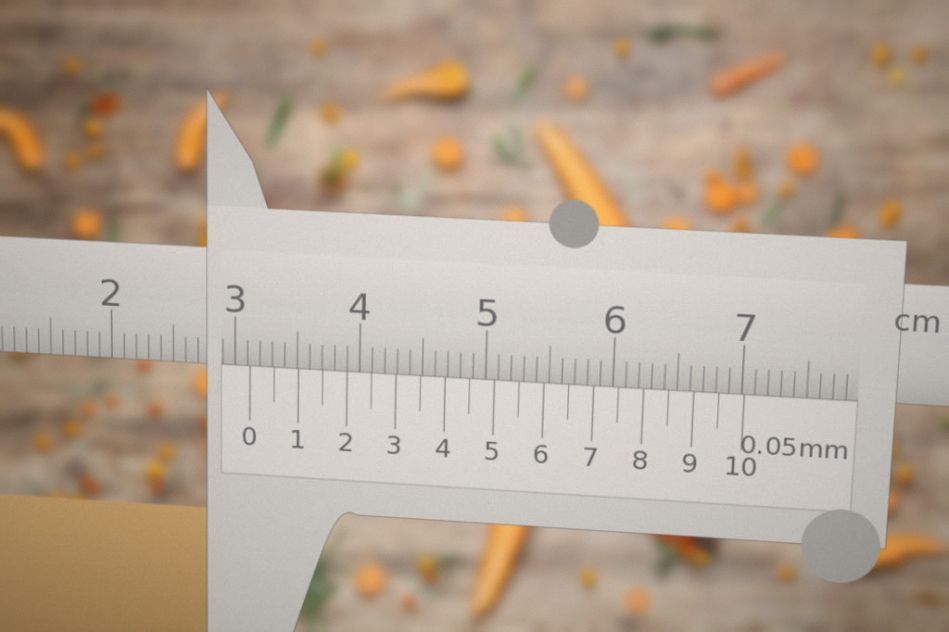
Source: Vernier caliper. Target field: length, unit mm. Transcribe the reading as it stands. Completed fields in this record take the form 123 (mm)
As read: 31.2 (mm)
